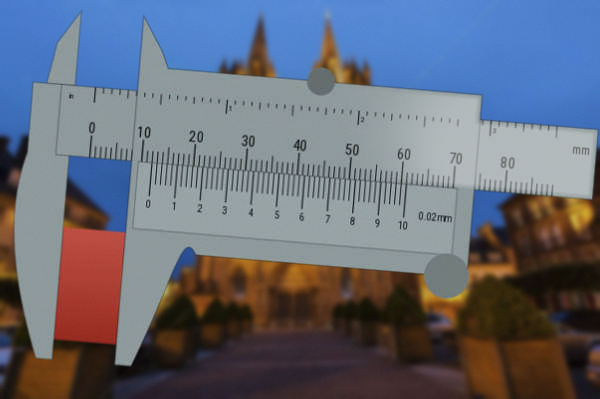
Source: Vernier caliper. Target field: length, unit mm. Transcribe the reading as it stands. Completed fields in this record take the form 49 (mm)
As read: 12.0 (mm)
